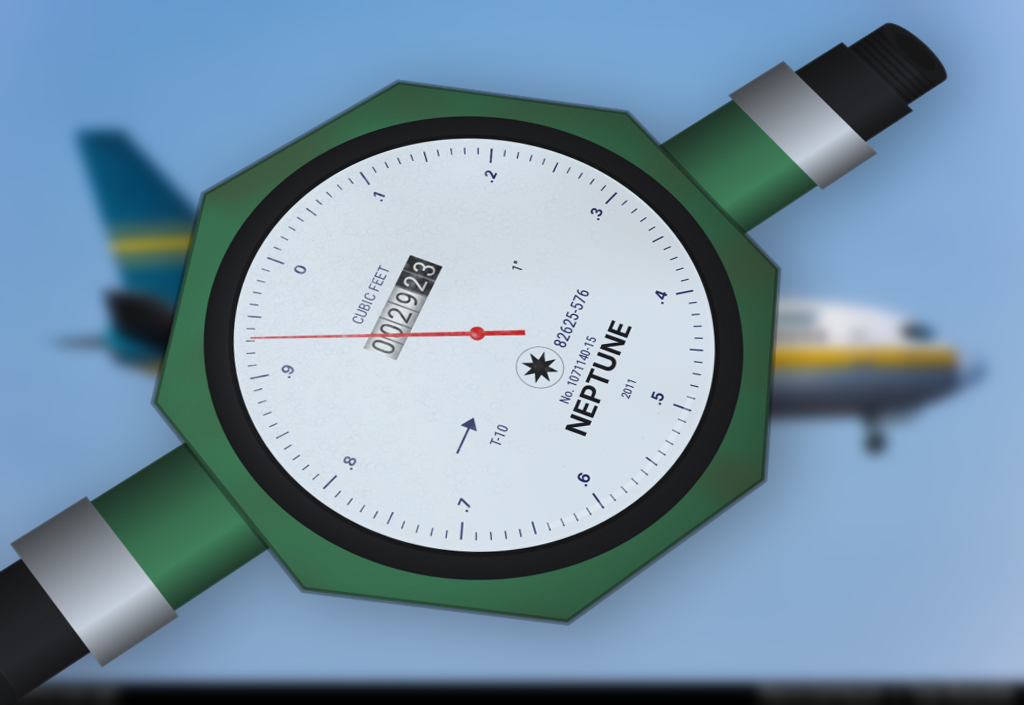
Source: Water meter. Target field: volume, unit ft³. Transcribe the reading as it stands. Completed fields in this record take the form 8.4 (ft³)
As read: 2922.93 (ft³)
